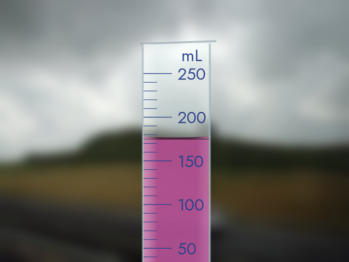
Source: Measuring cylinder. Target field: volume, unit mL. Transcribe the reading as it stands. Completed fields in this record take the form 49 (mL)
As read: 175 (mL)
